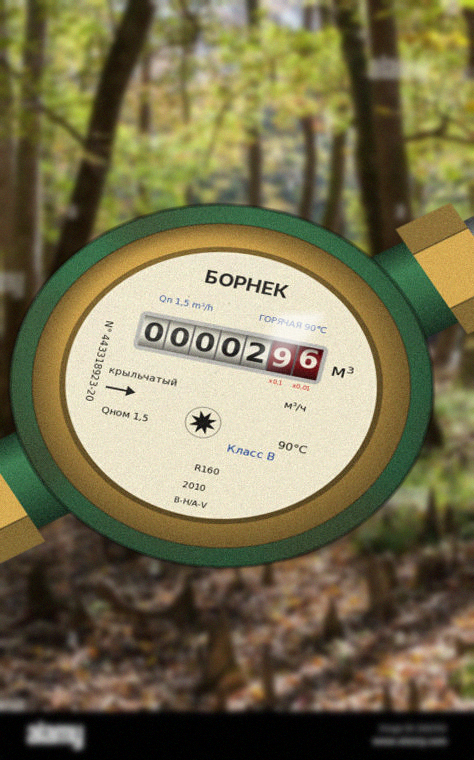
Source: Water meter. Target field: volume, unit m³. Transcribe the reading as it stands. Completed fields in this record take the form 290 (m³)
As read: 2.96 (m³)
